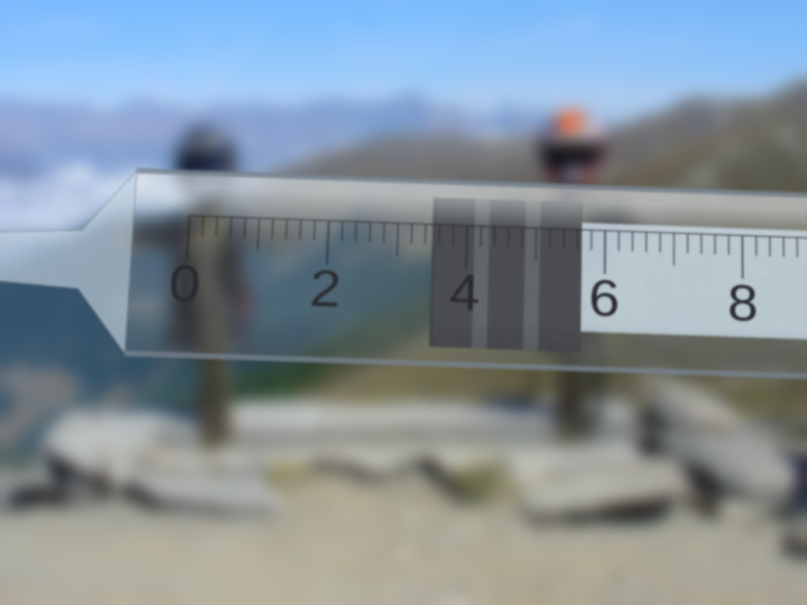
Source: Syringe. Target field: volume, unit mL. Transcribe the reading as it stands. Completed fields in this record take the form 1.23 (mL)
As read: 3.5 (mL)
